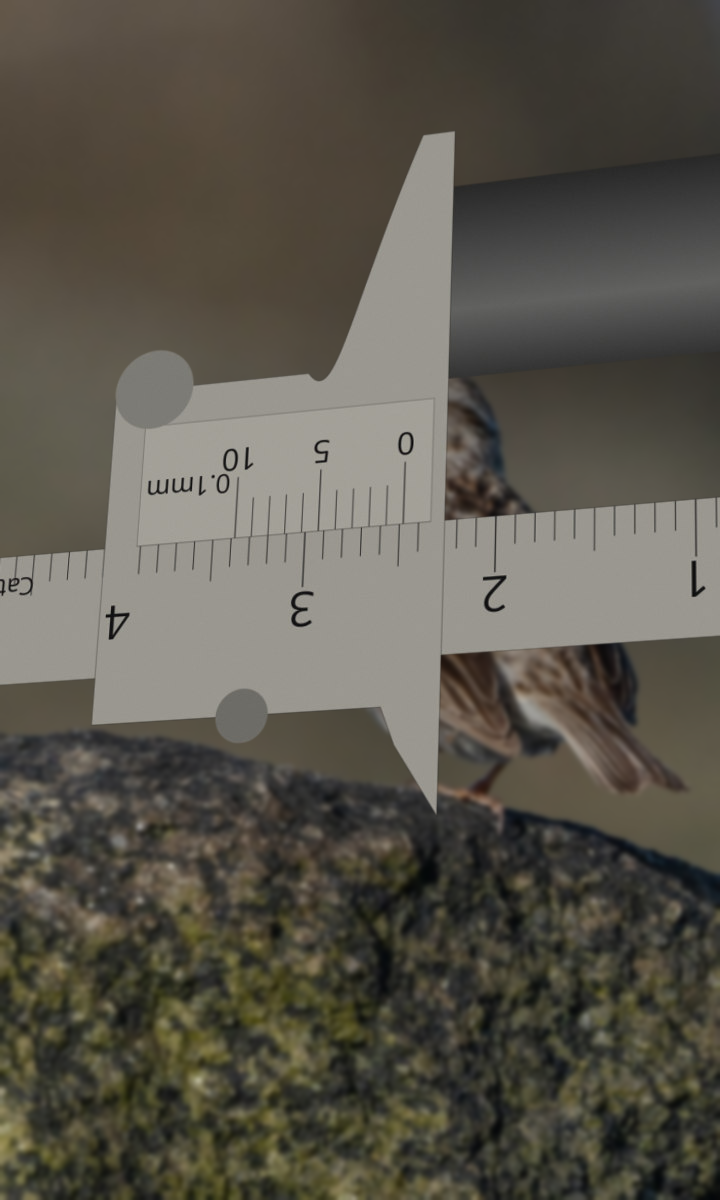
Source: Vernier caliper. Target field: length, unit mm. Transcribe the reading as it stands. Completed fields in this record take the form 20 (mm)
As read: 24.8 (mm)
